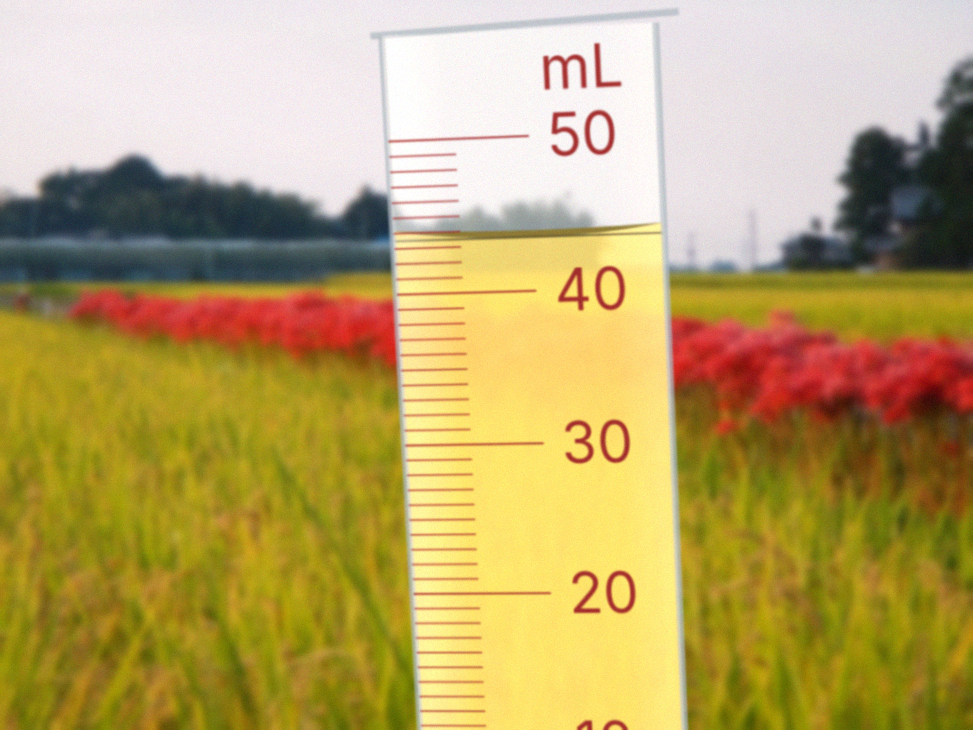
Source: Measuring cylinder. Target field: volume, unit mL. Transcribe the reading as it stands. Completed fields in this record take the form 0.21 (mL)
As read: 43.5 (mL)
